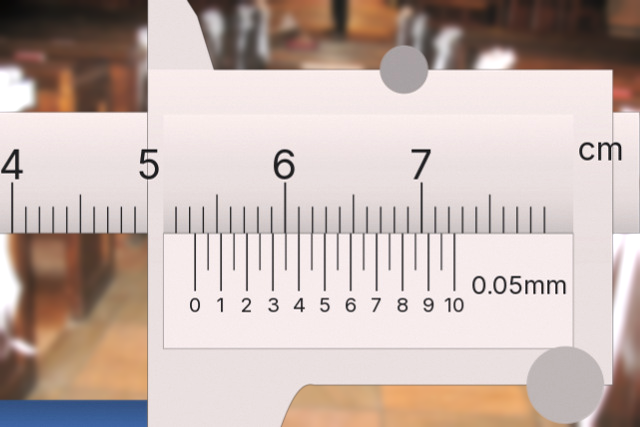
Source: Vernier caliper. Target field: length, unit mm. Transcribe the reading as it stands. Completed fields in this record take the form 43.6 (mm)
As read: 53.4 (mm)
